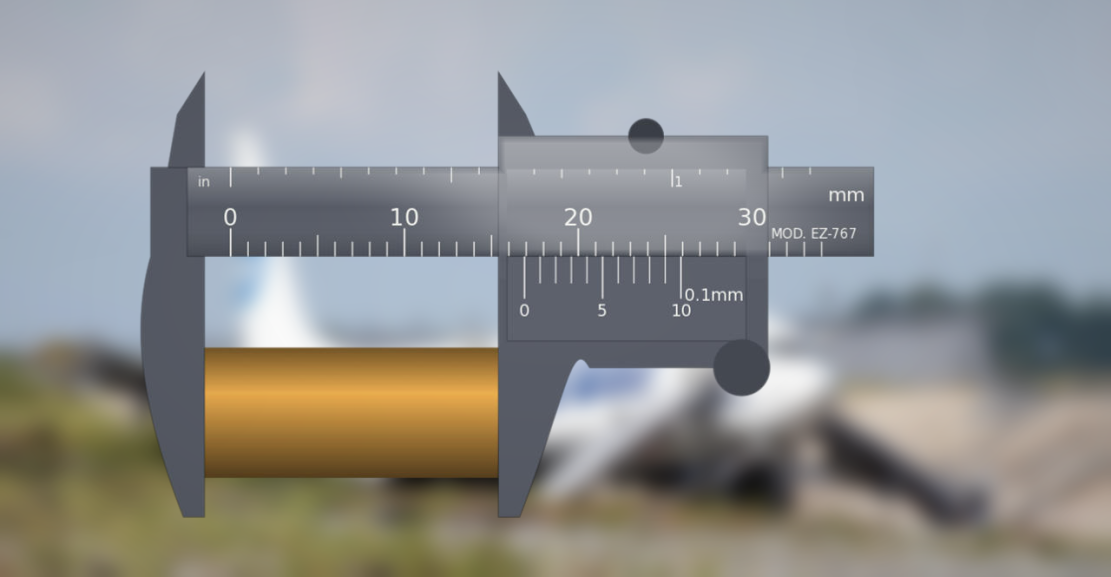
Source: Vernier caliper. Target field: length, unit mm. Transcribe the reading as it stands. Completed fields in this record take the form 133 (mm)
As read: 16.9 (mm)
